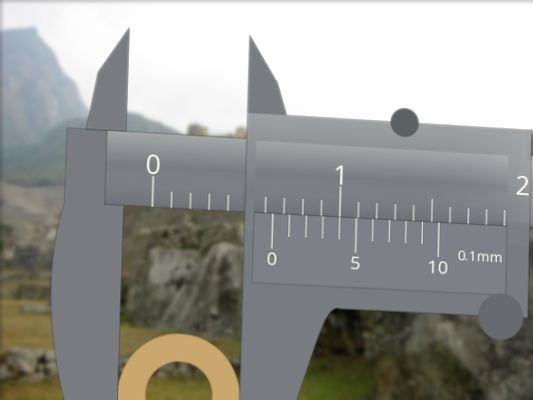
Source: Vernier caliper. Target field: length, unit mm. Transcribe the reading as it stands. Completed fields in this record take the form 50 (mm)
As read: 6.4 (mm)
